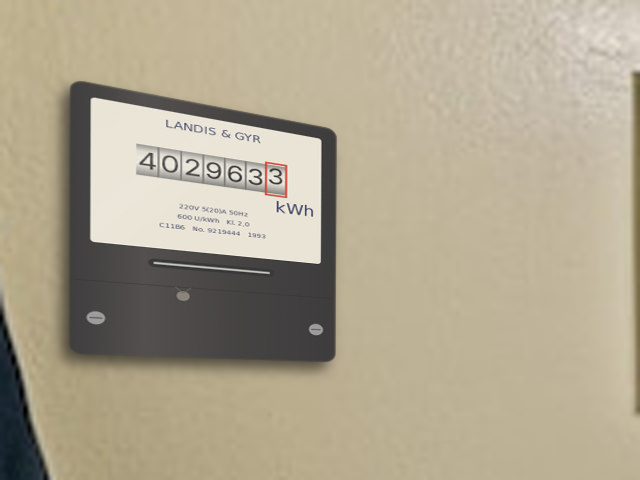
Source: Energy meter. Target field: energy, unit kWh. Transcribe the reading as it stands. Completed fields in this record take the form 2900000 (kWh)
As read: 402963.3 (kWh)
